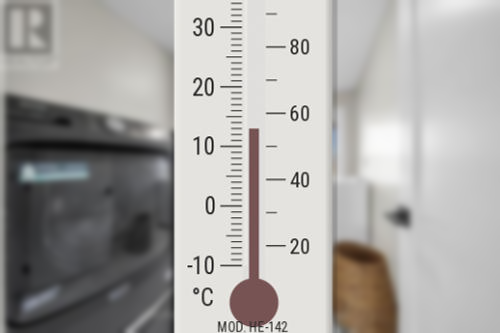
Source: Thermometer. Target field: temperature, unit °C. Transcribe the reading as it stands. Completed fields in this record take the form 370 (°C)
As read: 13 (°C)
